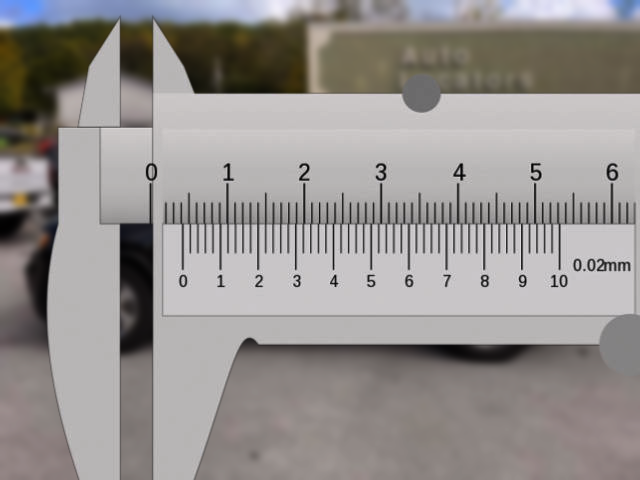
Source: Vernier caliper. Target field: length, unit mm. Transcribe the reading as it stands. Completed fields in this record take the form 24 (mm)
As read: 4.2 (mm)
